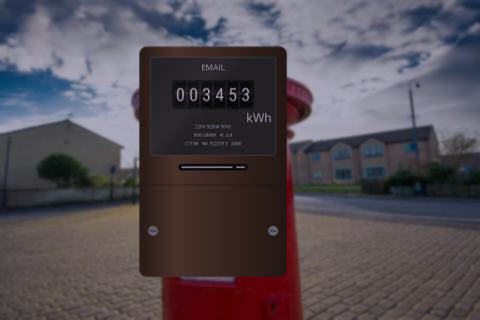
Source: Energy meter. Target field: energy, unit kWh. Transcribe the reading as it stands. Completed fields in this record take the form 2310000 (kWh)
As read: 3453 (kWh)
